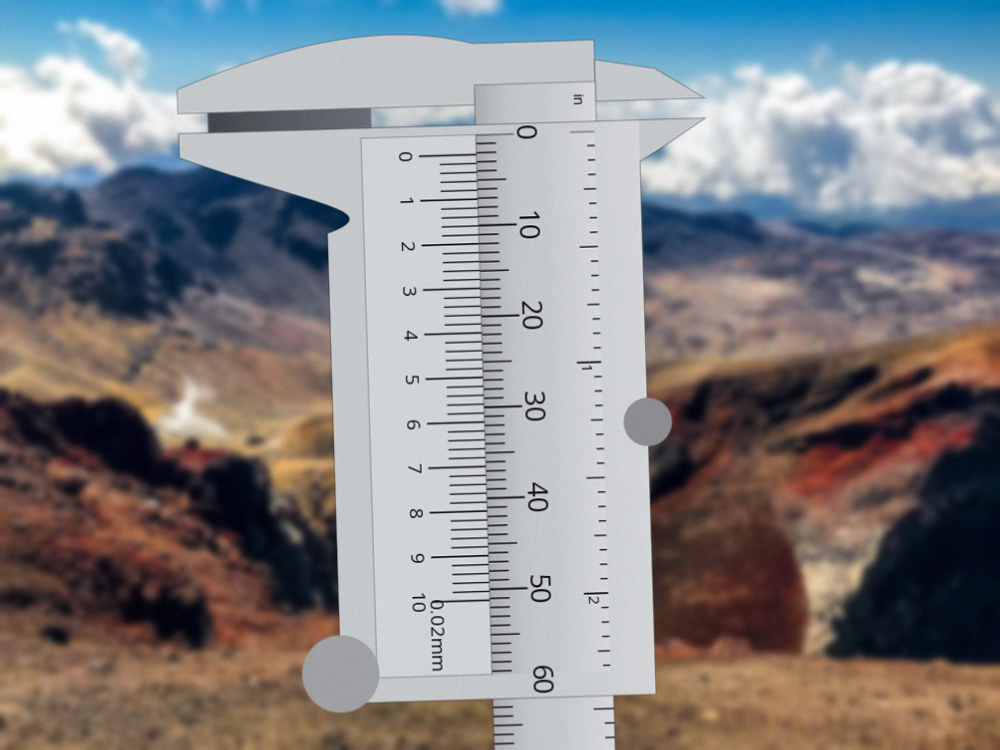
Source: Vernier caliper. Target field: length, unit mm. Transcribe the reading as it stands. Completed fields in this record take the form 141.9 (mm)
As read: 2.2 (mm)
